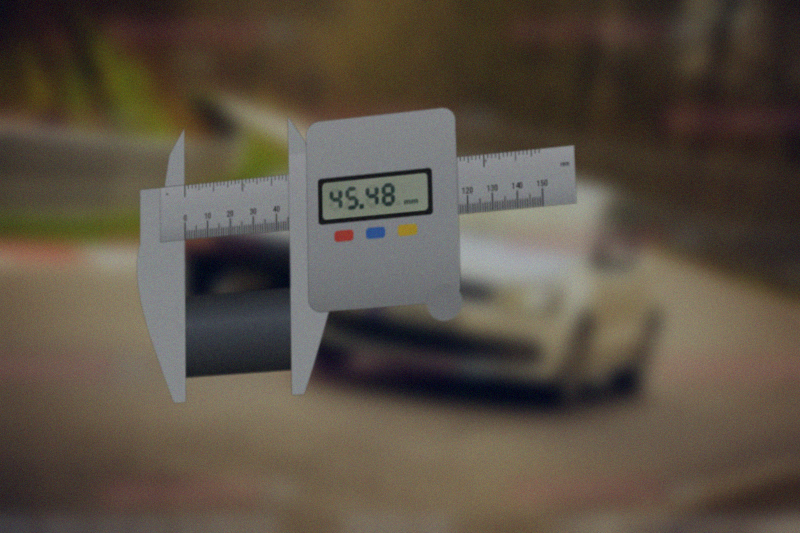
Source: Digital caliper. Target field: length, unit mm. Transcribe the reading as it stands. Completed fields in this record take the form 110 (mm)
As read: 45.48 (mm)
